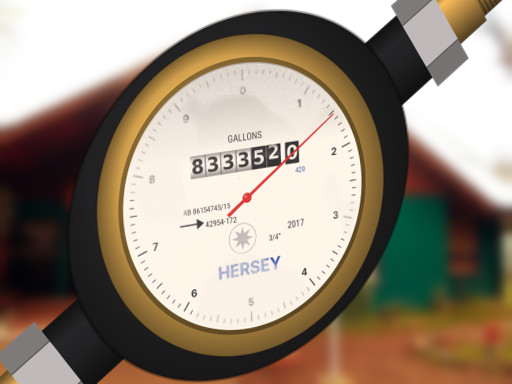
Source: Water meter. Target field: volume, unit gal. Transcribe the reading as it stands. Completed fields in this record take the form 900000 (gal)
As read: 8333521.5 (gal)
